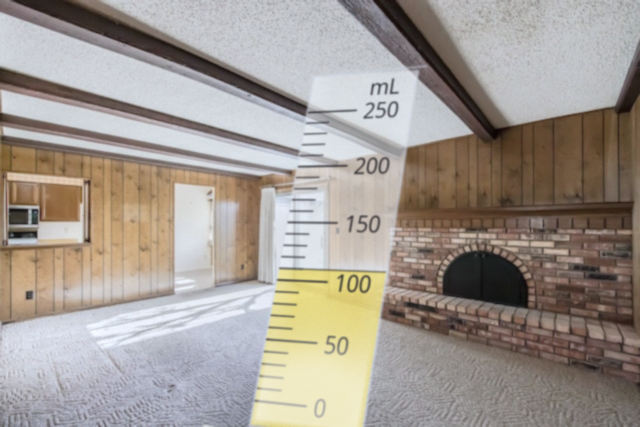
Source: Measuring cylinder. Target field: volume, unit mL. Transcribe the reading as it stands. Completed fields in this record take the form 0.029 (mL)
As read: 110 (mL)
